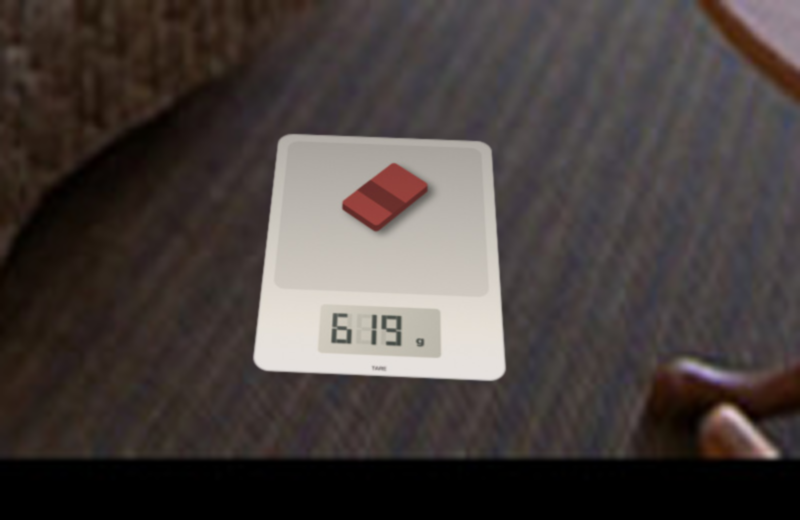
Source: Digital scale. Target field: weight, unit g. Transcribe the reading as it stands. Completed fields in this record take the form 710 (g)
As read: 619 (g)
